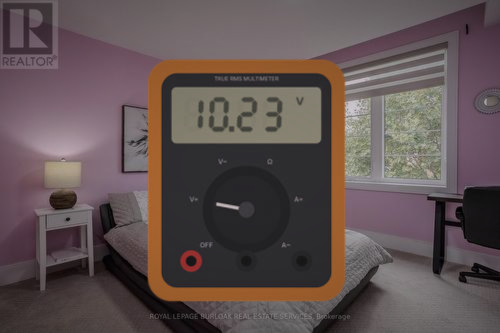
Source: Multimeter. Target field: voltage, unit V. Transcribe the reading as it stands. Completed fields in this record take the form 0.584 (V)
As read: 10.23 (V)
